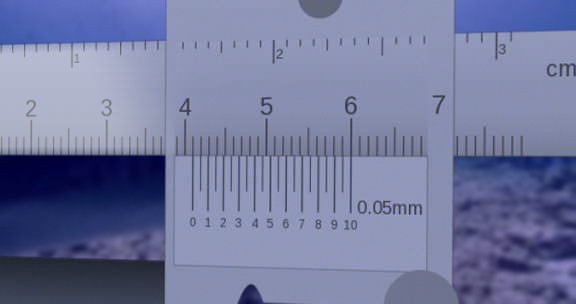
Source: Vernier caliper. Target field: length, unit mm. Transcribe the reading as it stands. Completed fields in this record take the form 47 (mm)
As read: 41.0 (mm)
